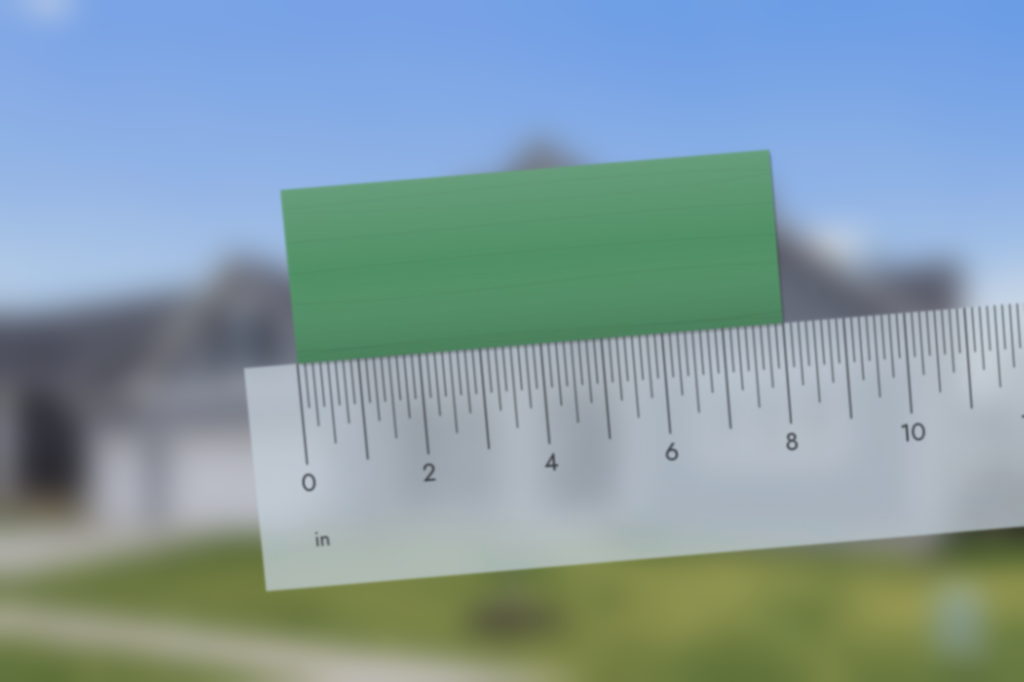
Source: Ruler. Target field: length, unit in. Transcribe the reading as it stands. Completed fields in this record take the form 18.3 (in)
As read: 8 (in)
